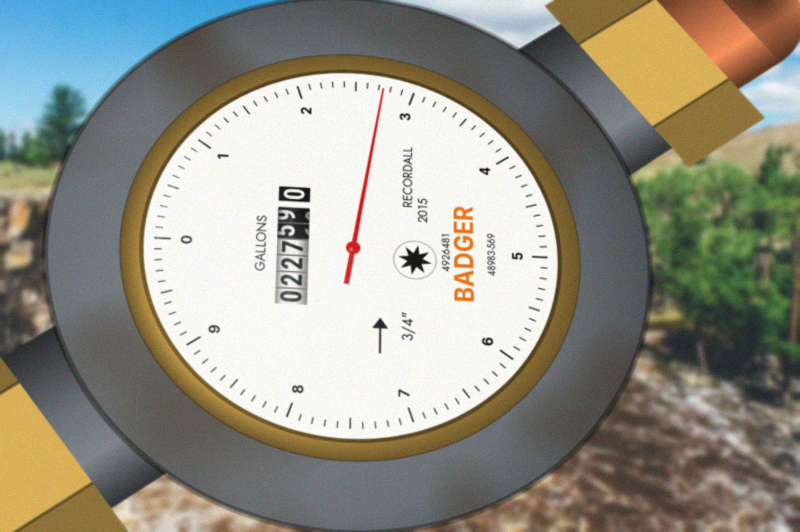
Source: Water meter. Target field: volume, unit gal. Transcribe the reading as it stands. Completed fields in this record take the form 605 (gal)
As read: 227592.7 (gal)
